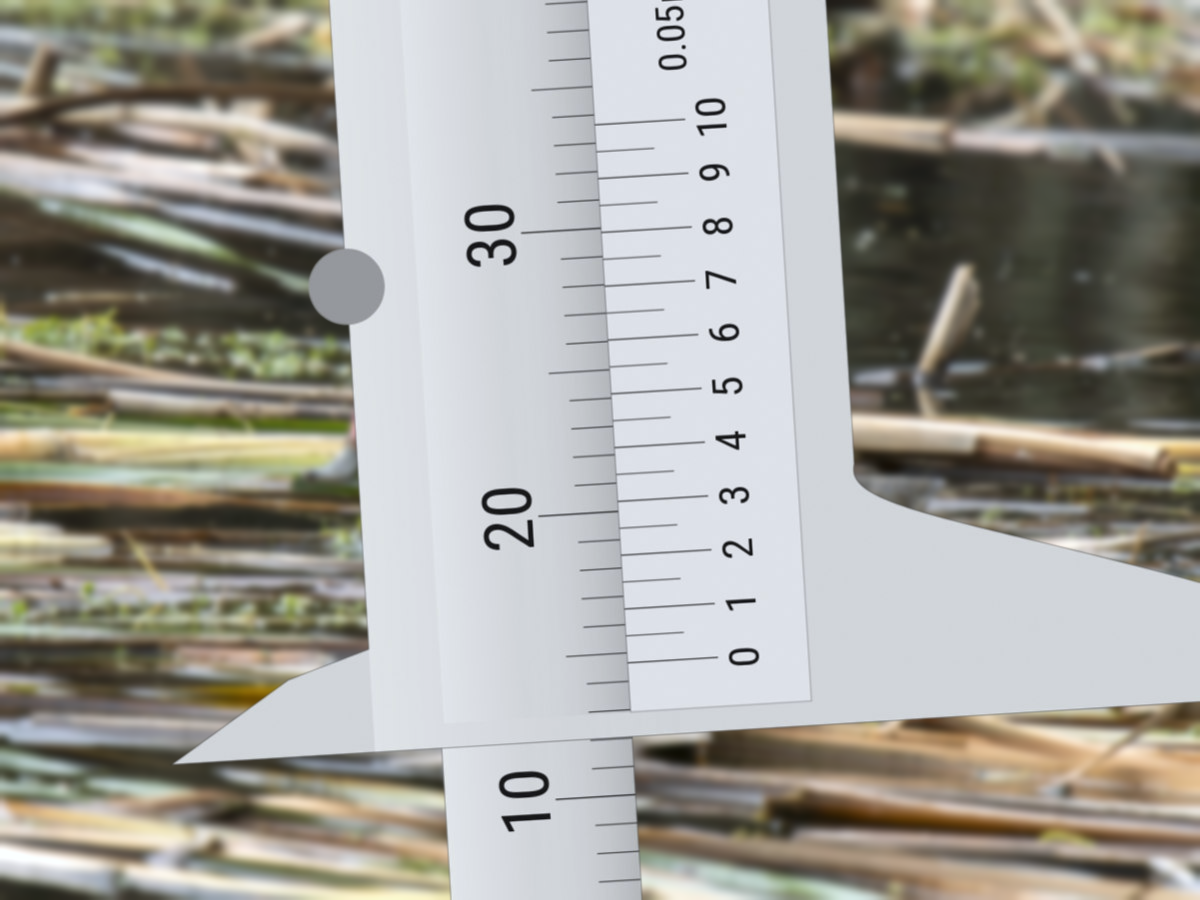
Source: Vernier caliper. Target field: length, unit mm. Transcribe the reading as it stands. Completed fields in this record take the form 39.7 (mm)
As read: 14.65 (mm)
